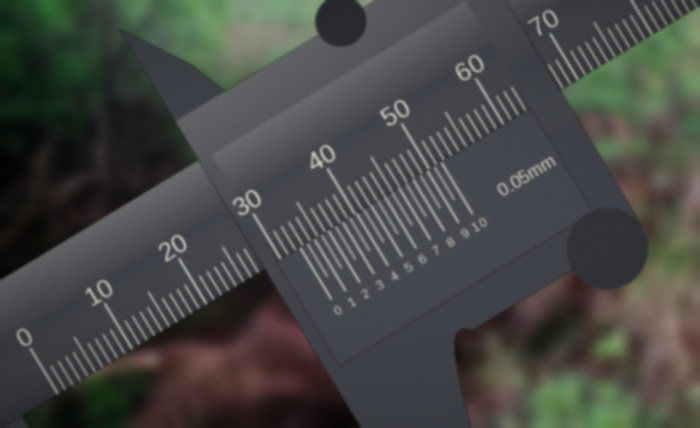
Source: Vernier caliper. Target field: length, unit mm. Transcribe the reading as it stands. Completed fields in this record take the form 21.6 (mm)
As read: 32.6 (mm)
